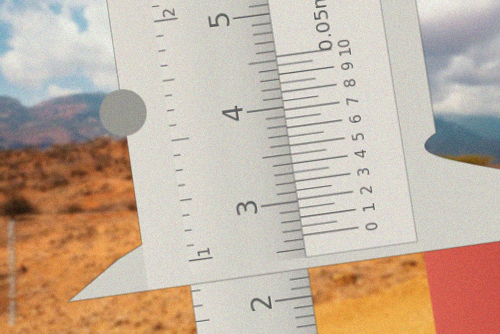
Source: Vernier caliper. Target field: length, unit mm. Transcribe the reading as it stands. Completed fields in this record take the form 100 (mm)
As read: 26.4 (mm)
